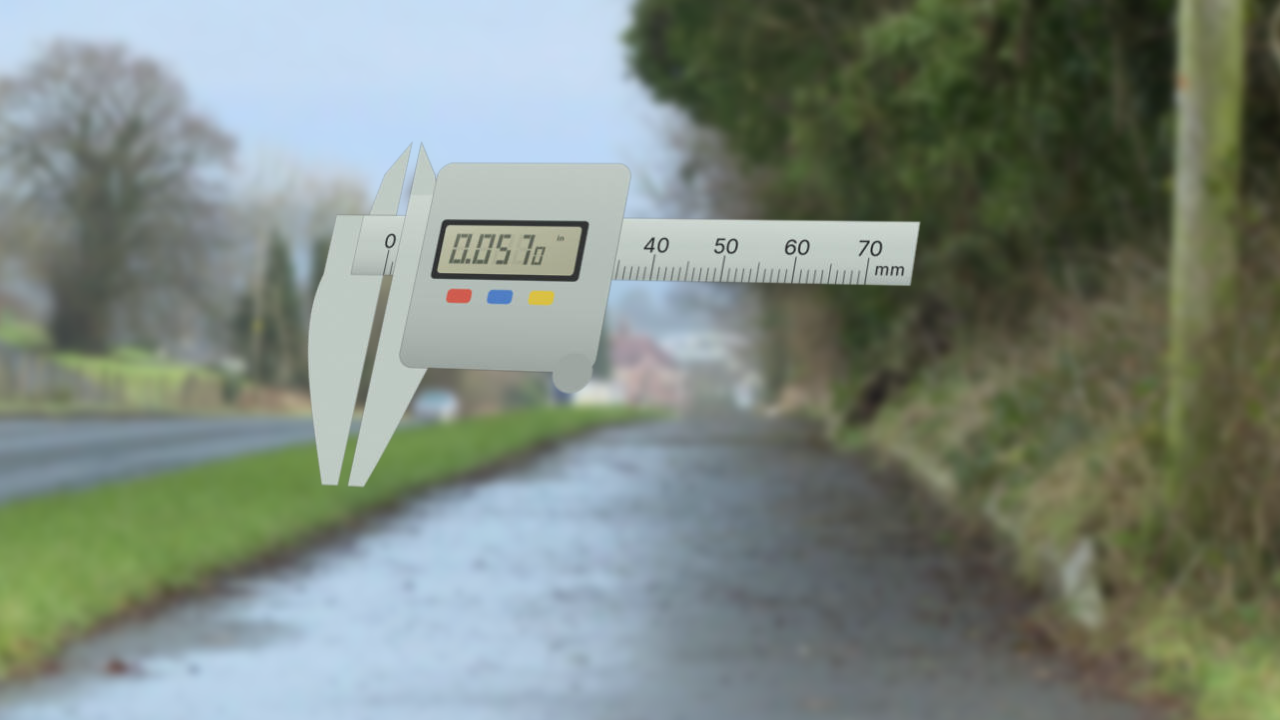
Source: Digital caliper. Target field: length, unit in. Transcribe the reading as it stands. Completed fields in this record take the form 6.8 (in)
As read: 0.0570 (in)
